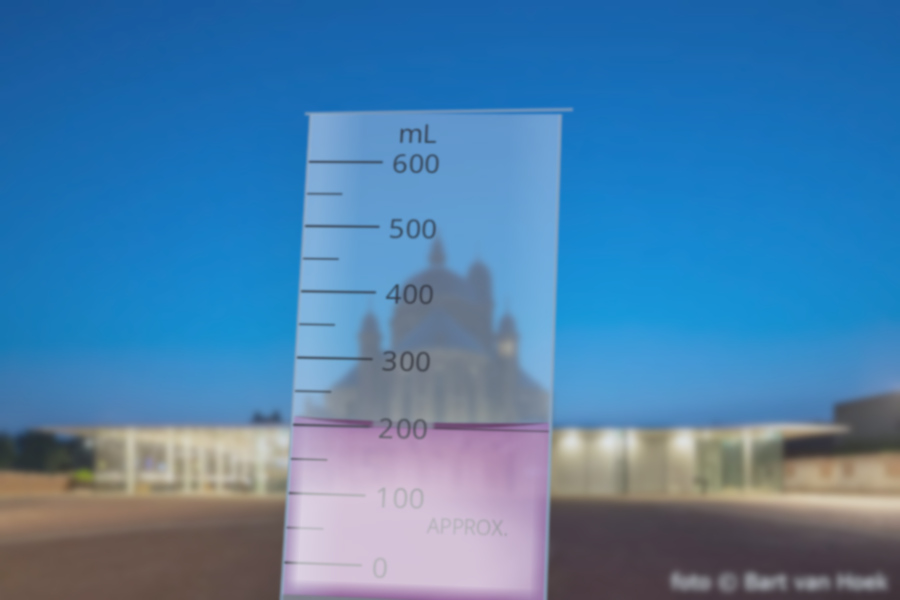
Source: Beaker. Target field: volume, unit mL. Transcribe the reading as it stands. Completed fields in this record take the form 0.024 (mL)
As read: 200 (mL)
